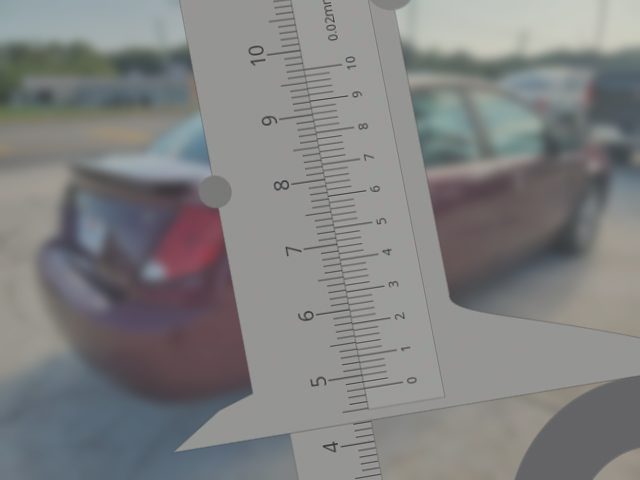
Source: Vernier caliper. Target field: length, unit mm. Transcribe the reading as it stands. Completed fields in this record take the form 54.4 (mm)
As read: 48.0 (mm)
